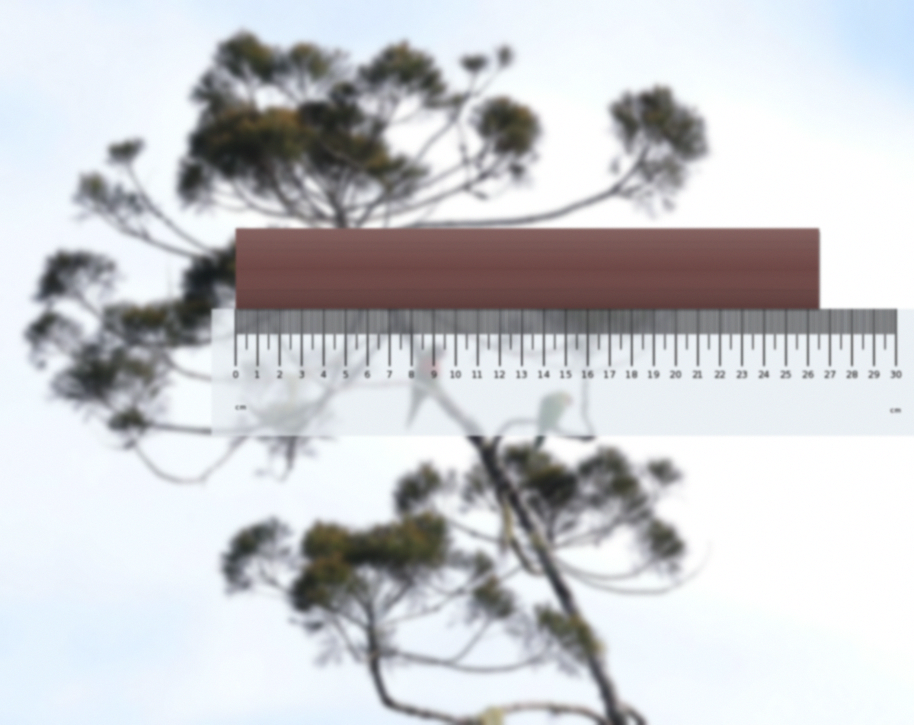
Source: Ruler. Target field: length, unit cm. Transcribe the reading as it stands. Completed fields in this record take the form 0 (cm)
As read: 26.5 (cm)
